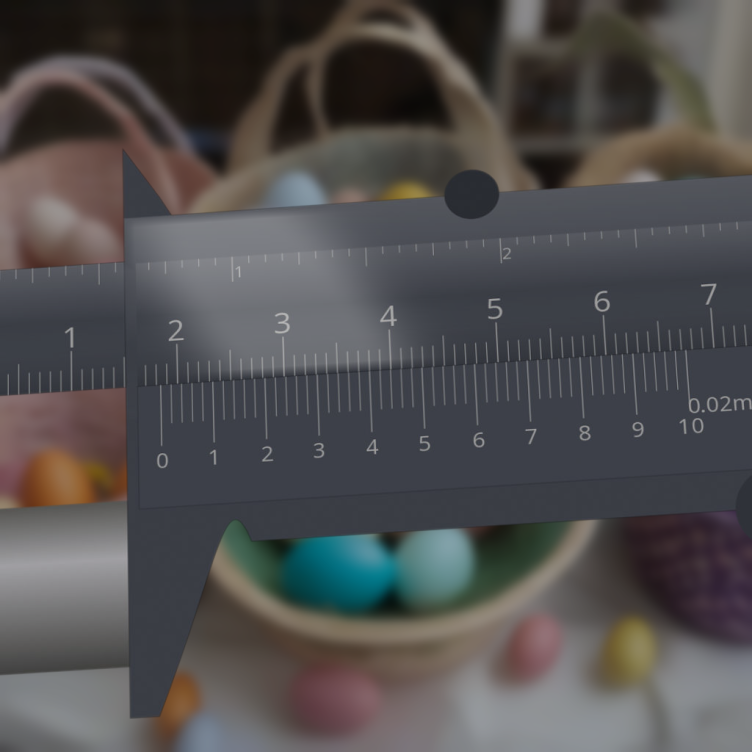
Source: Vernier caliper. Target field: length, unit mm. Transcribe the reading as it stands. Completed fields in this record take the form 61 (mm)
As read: 18.4 (mm)
